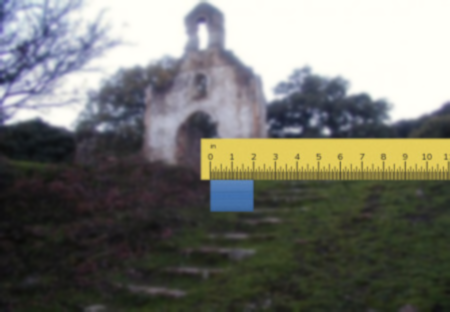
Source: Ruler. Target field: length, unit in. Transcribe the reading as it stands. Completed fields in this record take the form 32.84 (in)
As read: 2 (in)
